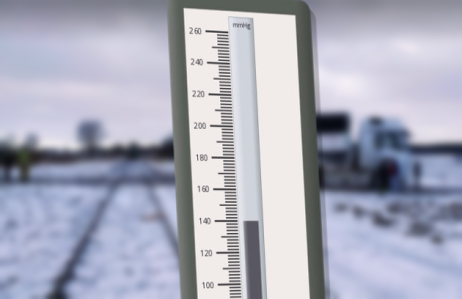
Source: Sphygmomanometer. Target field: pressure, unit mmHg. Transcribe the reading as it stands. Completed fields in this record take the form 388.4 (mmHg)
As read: 140 (mmHg)
